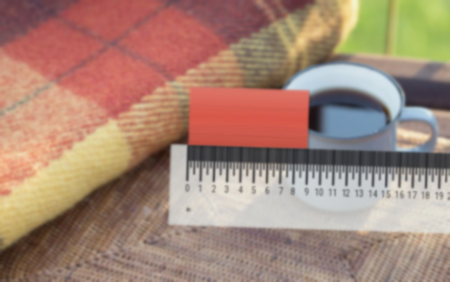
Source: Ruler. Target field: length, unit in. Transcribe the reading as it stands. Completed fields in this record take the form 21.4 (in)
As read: 9 (in)
